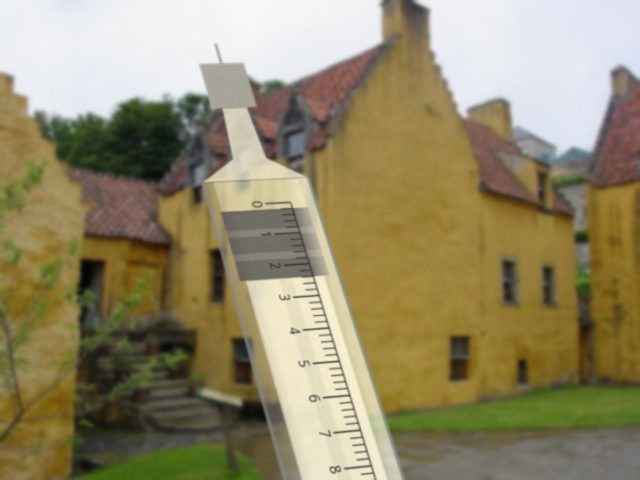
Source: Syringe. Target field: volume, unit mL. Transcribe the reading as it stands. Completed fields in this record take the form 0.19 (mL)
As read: 0.2 (mL)
